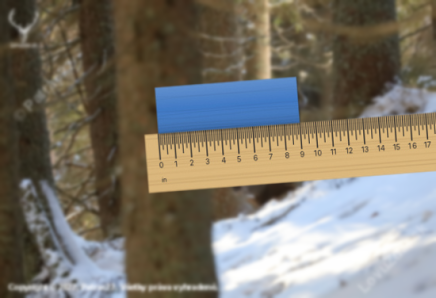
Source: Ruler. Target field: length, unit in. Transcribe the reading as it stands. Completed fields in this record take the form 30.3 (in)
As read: 9 (in)
